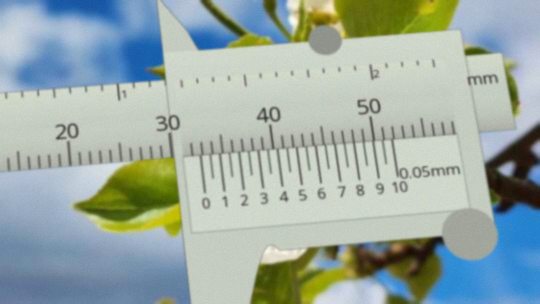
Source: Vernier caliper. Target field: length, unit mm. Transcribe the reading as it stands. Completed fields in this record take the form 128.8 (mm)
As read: 32.8 (mm)
